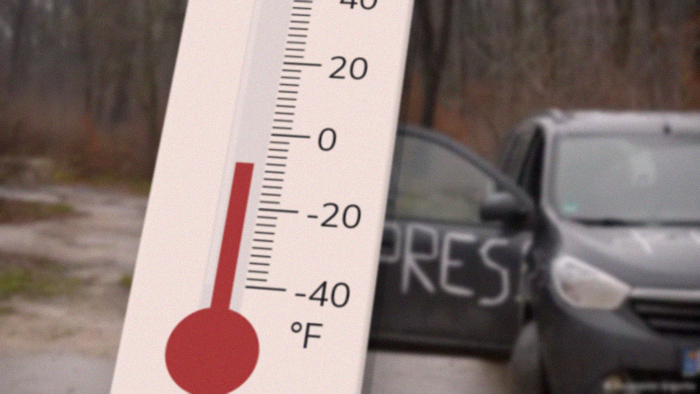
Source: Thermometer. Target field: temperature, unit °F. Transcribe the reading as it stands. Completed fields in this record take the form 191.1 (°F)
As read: -8 (°F)
